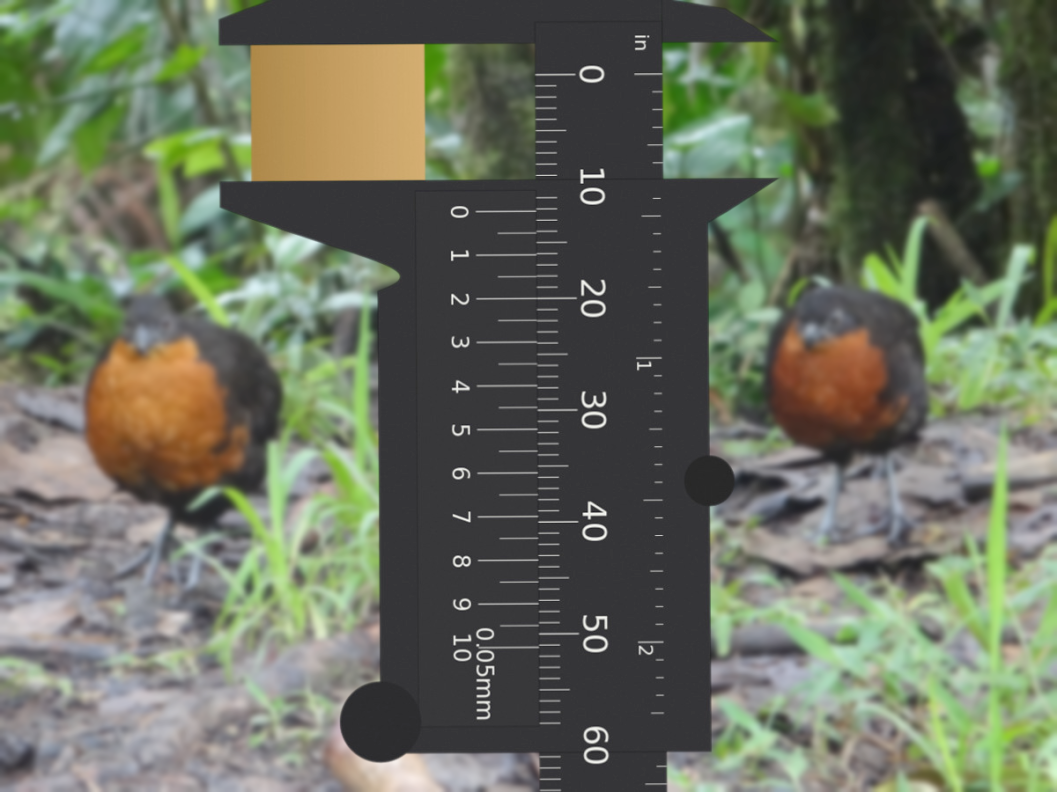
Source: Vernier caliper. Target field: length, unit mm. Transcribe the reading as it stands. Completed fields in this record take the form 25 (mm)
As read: 12.2 (mm)
